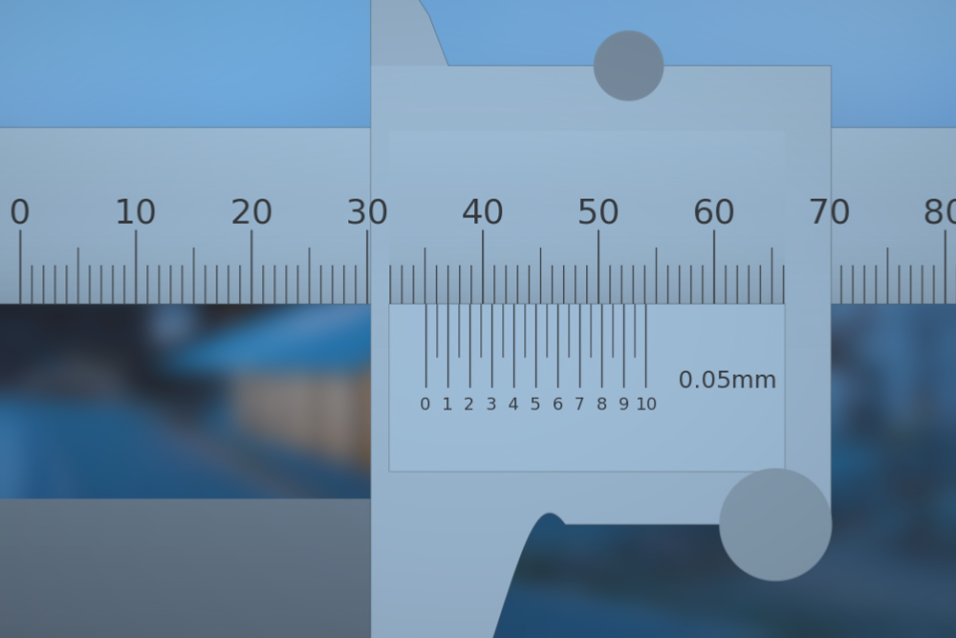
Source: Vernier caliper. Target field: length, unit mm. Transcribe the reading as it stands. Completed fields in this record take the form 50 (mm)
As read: 35.1 (mm)
